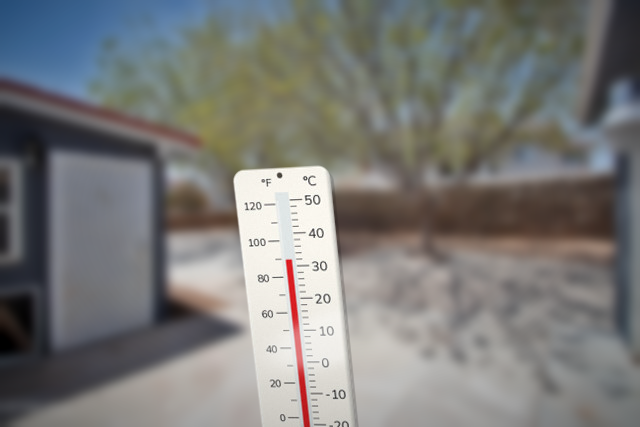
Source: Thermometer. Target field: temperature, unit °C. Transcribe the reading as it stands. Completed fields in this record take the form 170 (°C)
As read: 32 (°C)
